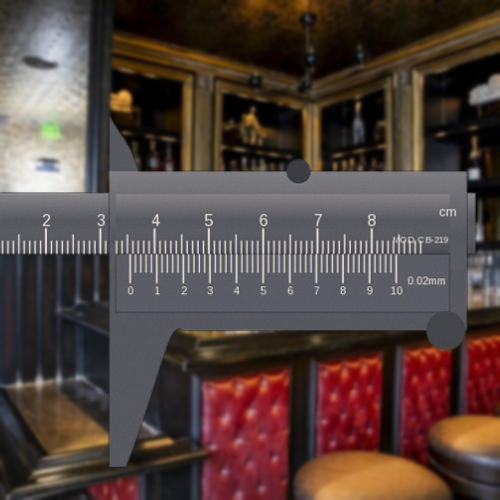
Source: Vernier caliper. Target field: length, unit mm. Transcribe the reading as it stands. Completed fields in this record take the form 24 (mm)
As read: 35.5 (mm)
